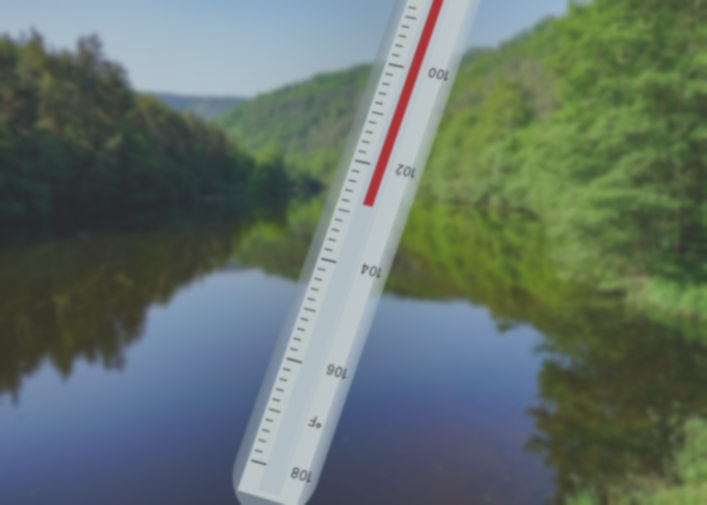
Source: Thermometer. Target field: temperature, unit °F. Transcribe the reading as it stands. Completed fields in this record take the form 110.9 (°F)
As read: 102.8 (°F)
